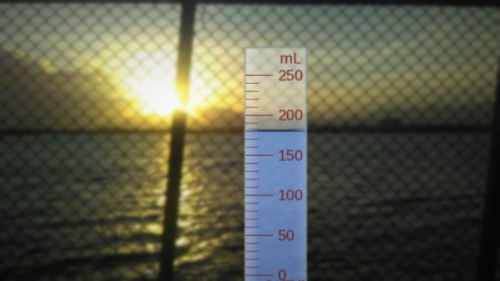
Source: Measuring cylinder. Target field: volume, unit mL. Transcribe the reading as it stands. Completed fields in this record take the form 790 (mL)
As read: 180 (mL)
